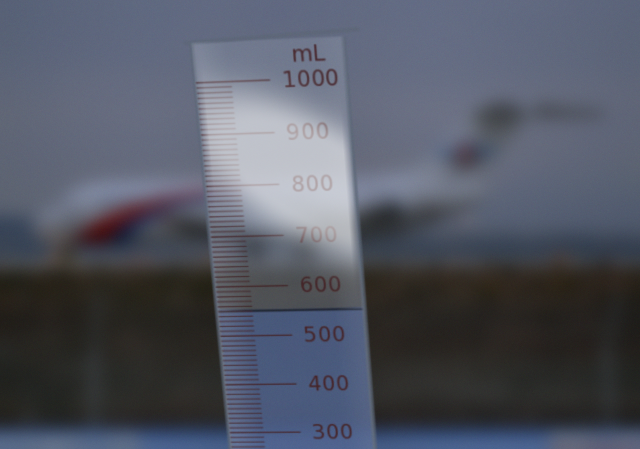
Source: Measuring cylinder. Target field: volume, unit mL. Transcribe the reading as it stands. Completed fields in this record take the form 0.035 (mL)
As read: 550 (mL)
